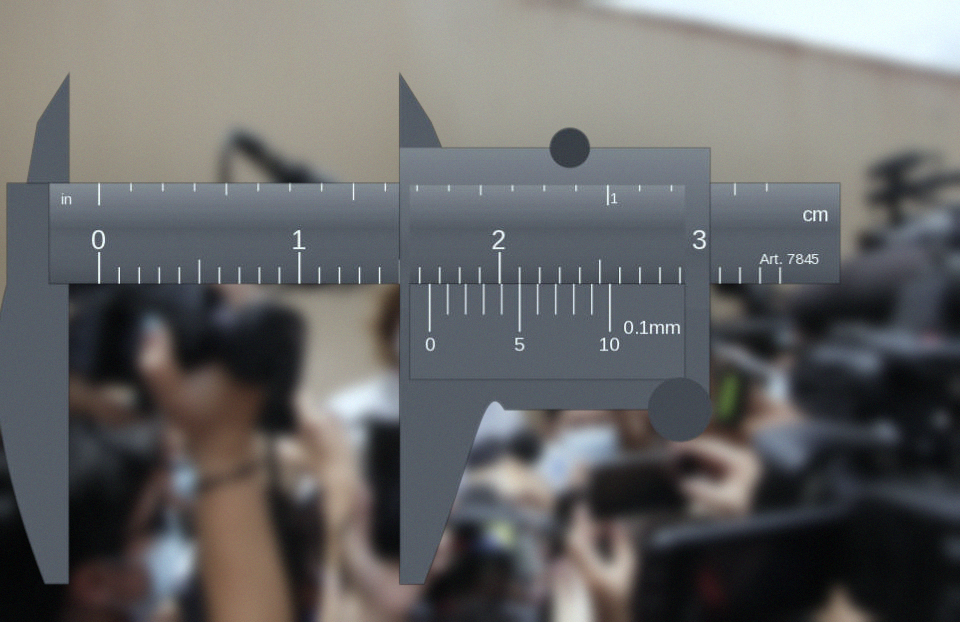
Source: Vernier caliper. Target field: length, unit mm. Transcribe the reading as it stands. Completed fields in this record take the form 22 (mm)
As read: 16.5 (mm)
